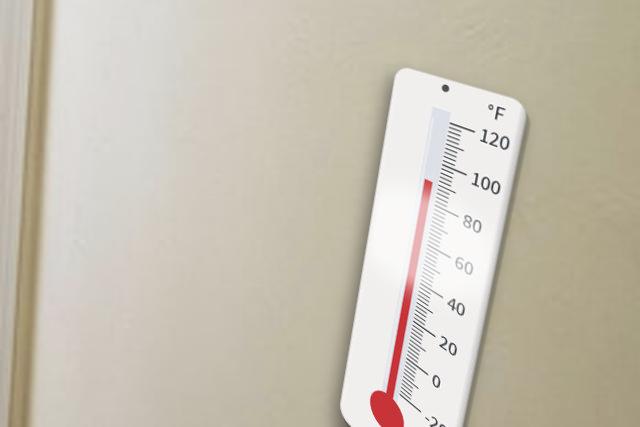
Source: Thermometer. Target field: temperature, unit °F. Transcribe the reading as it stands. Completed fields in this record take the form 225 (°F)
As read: 90 (°F)
